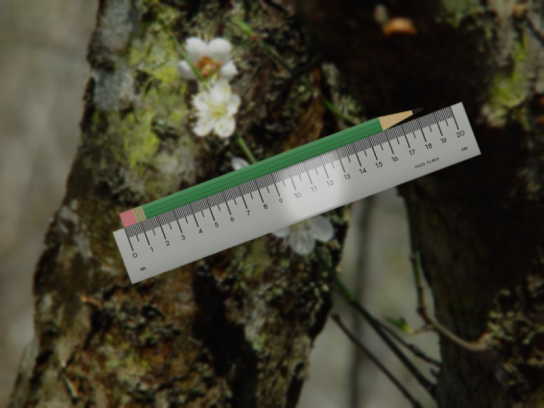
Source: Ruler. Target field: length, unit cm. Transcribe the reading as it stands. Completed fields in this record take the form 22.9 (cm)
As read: 18.5 (cm)
